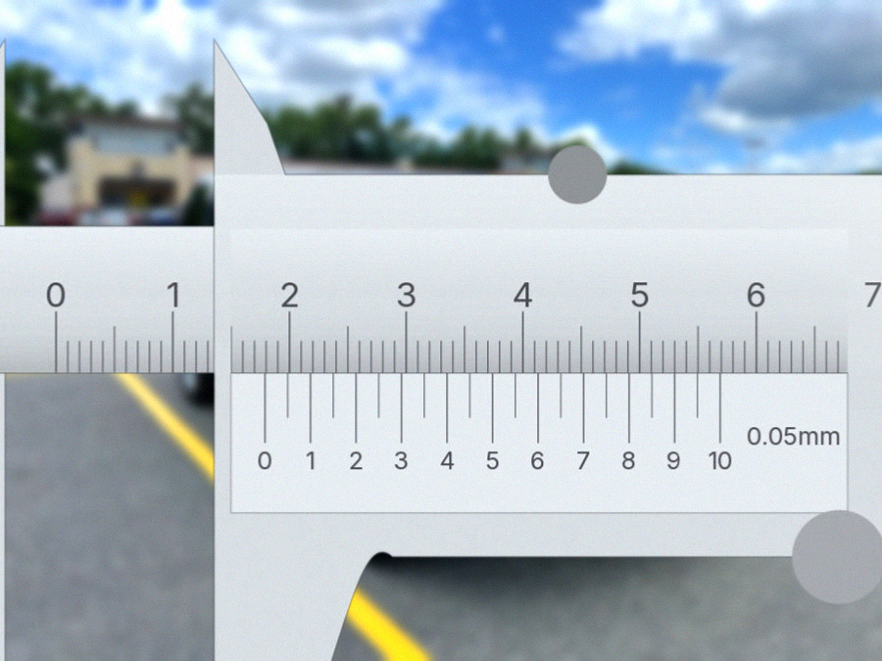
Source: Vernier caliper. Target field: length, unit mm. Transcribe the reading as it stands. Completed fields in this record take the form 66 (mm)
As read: 17.9 (mm)
